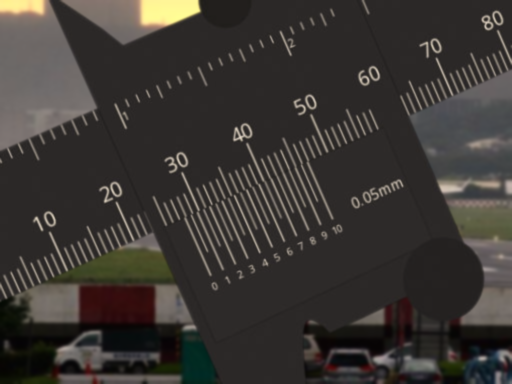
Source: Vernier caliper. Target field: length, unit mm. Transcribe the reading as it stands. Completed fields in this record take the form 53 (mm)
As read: 27.8 (mm)
